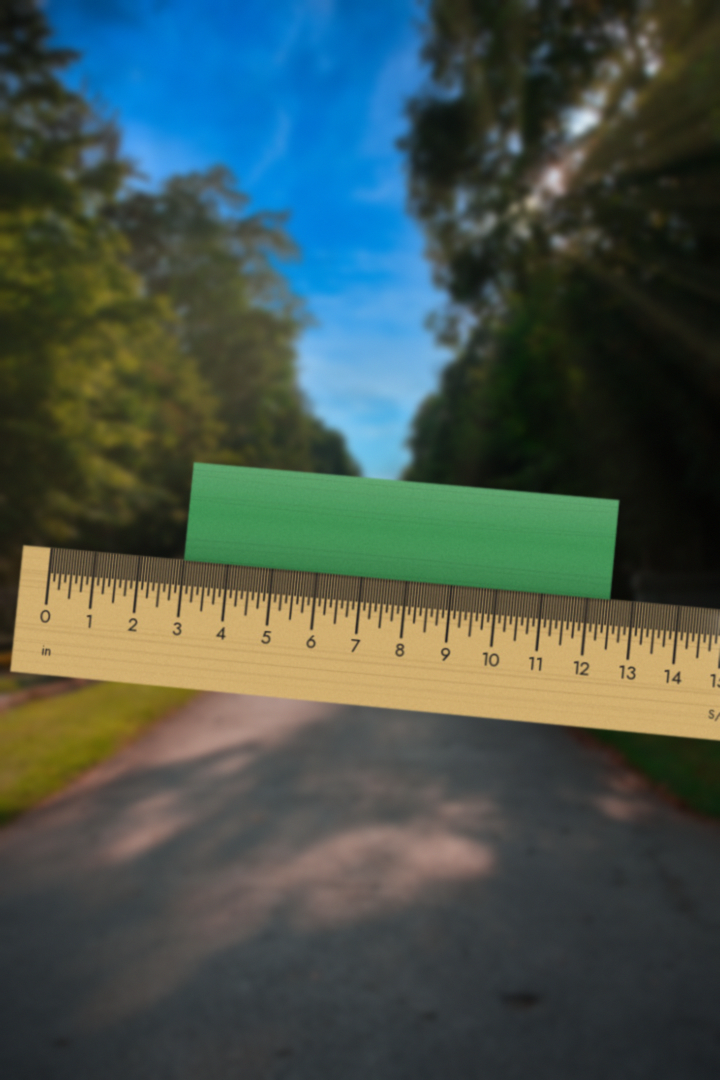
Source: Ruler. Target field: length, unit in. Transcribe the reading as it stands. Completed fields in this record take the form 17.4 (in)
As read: 9.5 (in)
